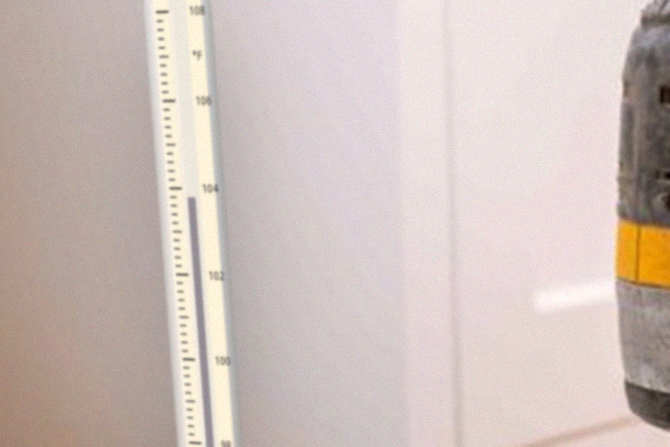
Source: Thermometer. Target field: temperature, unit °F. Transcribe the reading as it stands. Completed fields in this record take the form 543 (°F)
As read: 103.8 (°F)
